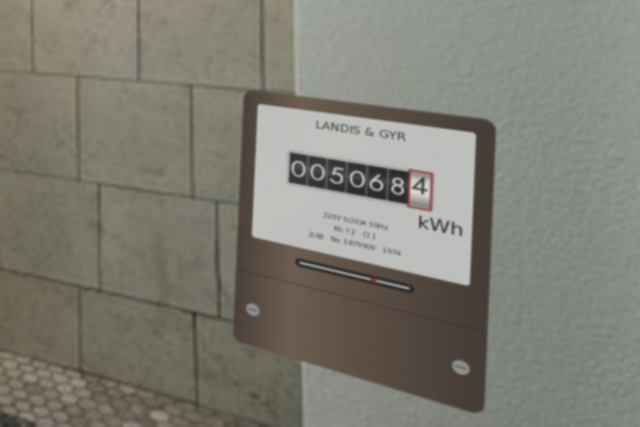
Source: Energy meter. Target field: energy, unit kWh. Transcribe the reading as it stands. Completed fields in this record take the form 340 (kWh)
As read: 5068.4 (kWh)
